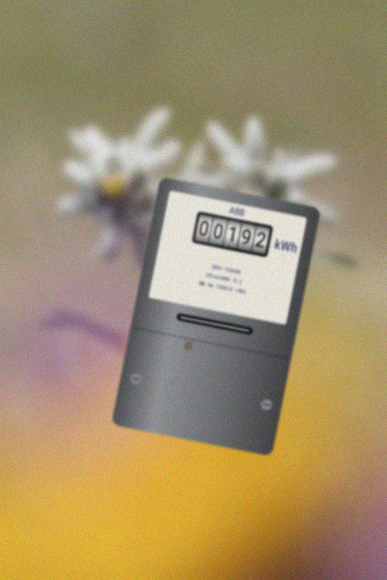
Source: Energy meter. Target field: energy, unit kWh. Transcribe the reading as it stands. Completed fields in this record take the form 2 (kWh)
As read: 192 (kWh)
